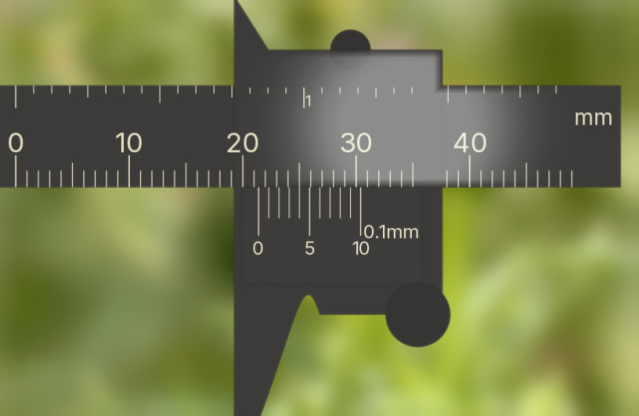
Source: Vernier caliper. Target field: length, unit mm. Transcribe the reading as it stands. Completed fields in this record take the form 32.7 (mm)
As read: 21.4 (mm)
